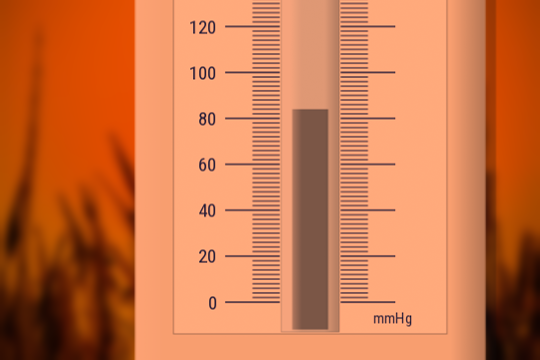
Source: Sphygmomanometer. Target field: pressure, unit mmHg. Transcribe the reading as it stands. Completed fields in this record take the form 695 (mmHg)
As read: 84 (mmHg)
